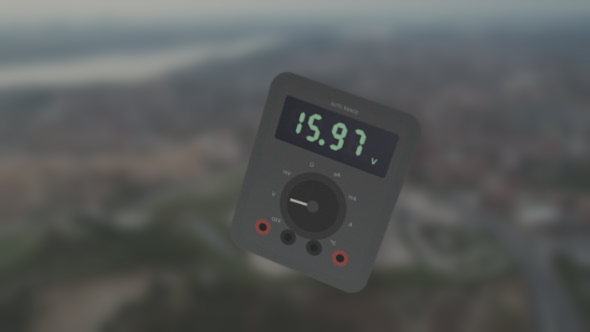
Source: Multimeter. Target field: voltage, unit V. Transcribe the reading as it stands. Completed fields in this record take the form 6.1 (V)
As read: 15.97 (V)
